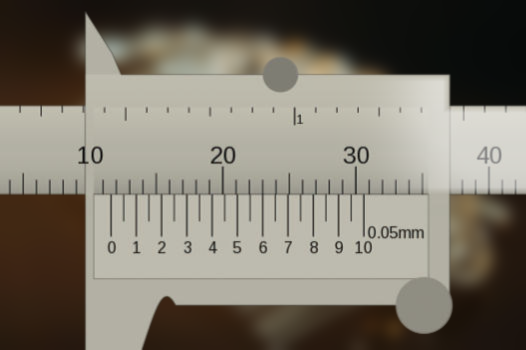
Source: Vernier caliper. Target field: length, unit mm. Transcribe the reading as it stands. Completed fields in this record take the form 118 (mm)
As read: 11.6 (mm)
